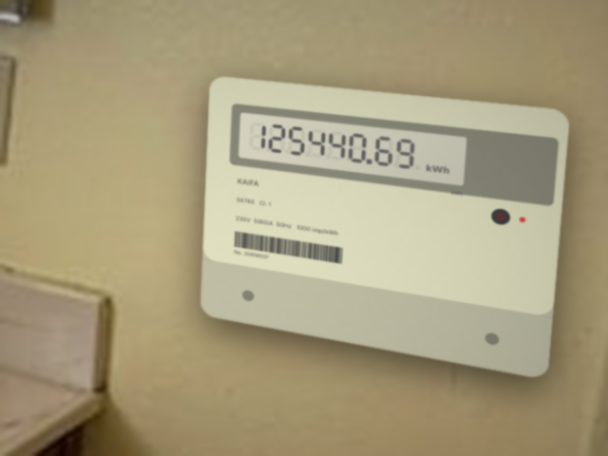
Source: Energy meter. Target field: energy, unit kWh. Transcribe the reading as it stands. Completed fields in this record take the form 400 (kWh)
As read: 125440.69 (kWh)
